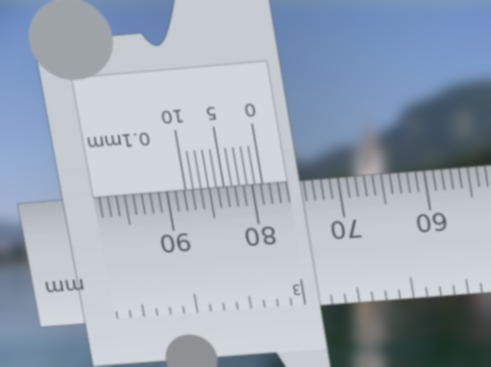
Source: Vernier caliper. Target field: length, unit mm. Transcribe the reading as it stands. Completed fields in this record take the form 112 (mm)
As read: 78.8 (mm)
